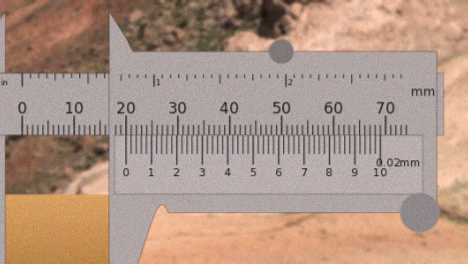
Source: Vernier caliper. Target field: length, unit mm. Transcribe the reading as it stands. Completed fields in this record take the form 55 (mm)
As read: 20.0 (mm)
